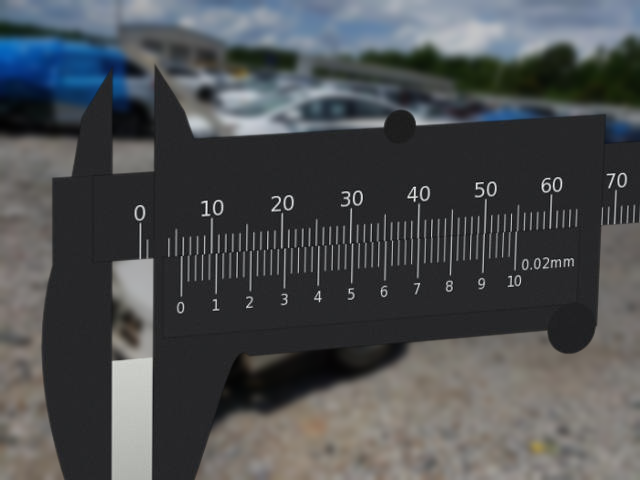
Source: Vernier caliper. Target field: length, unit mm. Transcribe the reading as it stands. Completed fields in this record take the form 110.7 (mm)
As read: 5.8 (mm)
